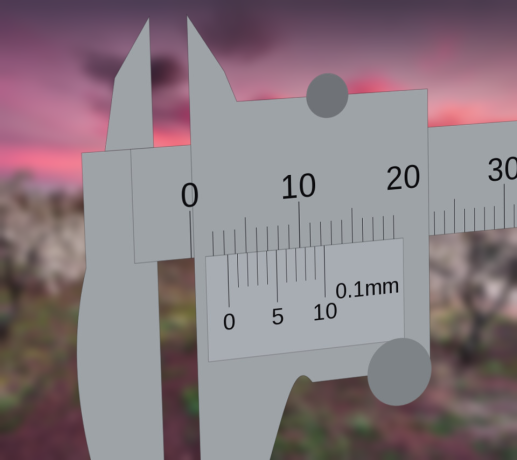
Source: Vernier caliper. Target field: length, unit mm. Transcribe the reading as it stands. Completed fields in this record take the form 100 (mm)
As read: 3.3 (mm)
